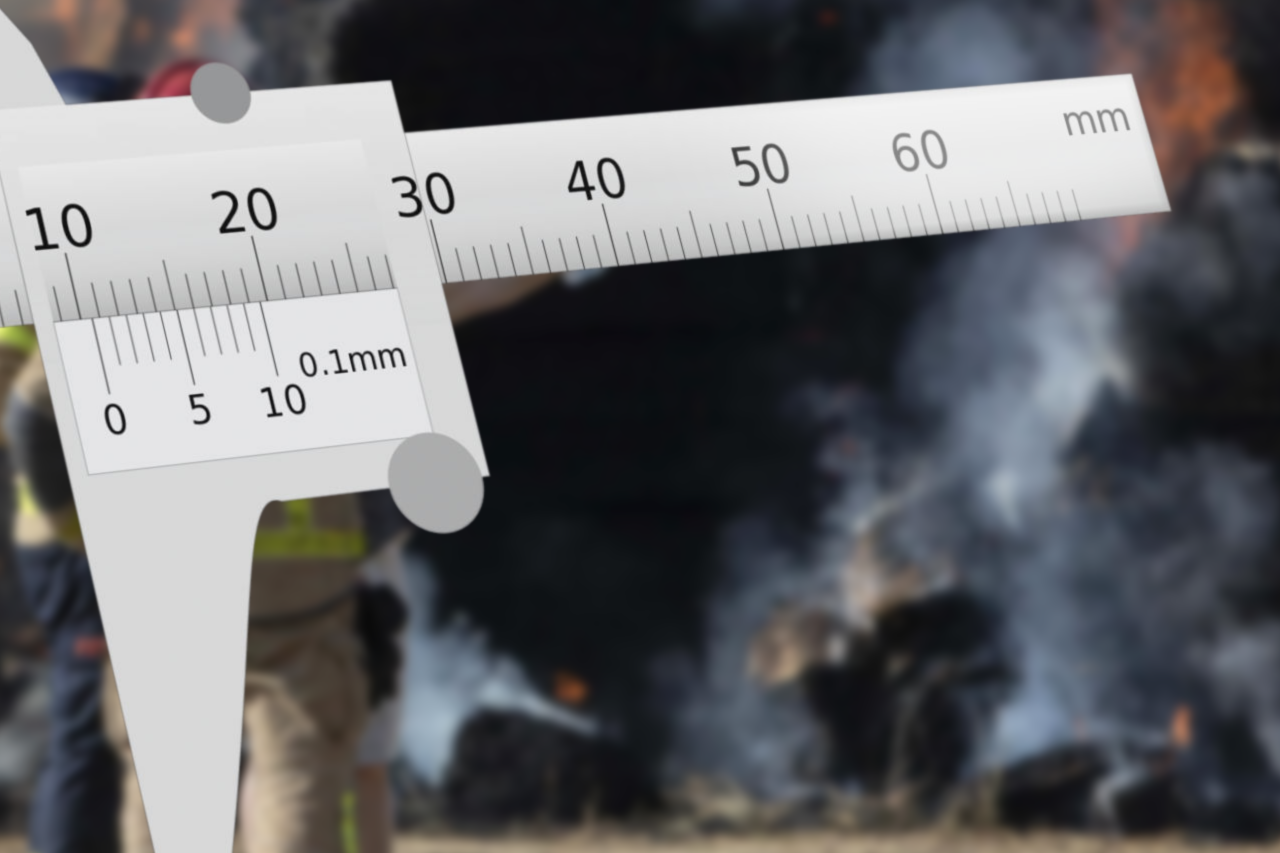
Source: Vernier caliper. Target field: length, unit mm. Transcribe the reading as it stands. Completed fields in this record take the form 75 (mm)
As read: 10.6 (mm)
